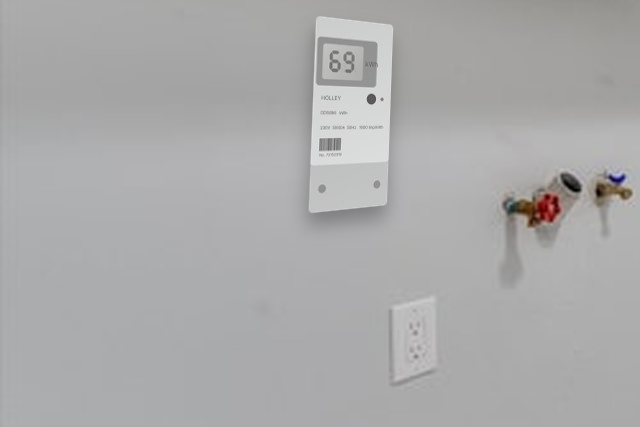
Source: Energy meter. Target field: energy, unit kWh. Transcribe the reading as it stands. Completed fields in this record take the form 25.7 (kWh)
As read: 69 (kWh)
